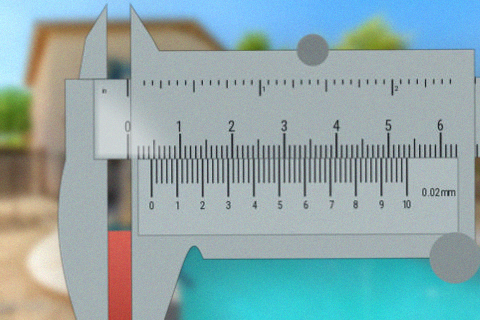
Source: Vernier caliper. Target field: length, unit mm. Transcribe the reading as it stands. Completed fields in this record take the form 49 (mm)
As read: 4.5 (mm)
